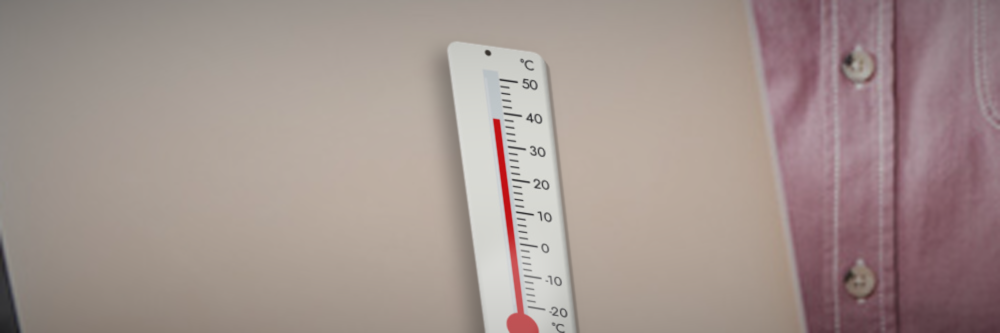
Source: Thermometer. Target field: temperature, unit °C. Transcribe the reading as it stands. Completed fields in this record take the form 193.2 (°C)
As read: 38 (°C)
